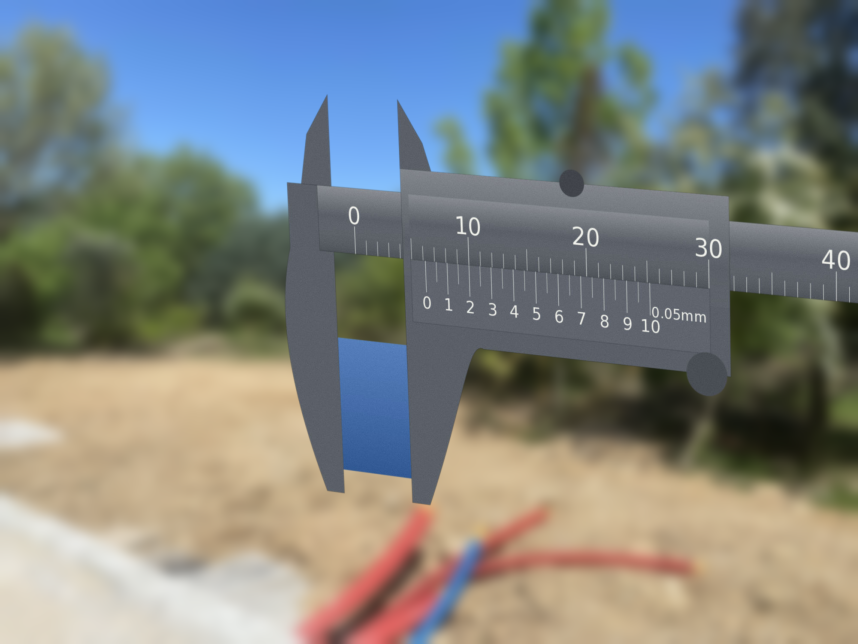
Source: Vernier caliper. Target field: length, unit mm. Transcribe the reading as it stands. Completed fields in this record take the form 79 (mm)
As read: 6.2 (mm)
